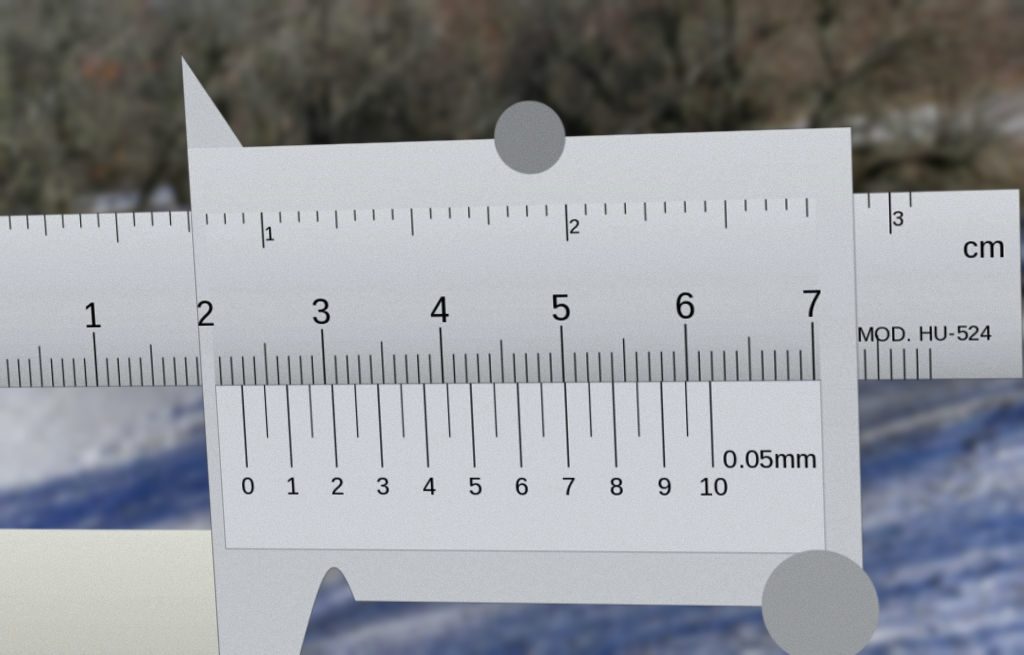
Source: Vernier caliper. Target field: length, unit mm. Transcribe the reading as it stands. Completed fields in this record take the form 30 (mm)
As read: 22.8 (mm)
